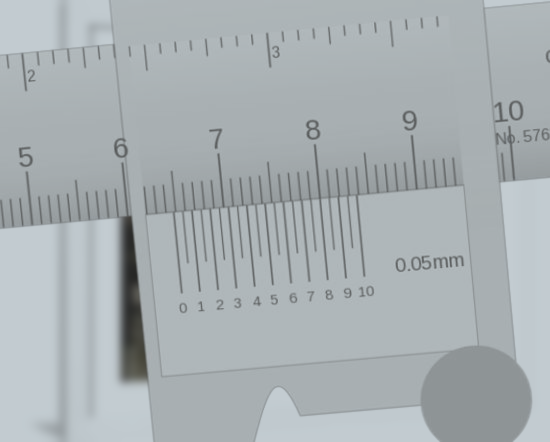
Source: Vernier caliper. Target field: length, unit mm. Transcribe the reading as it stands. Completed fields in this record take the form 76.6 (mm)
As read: 64.8 (mm)
